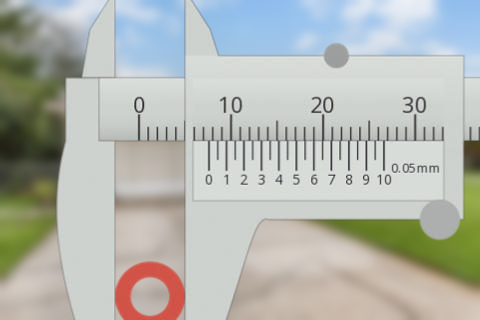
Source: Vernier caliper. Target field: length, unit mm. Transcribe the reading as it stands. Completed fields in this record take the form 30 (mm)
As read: 7.6 (mm)
